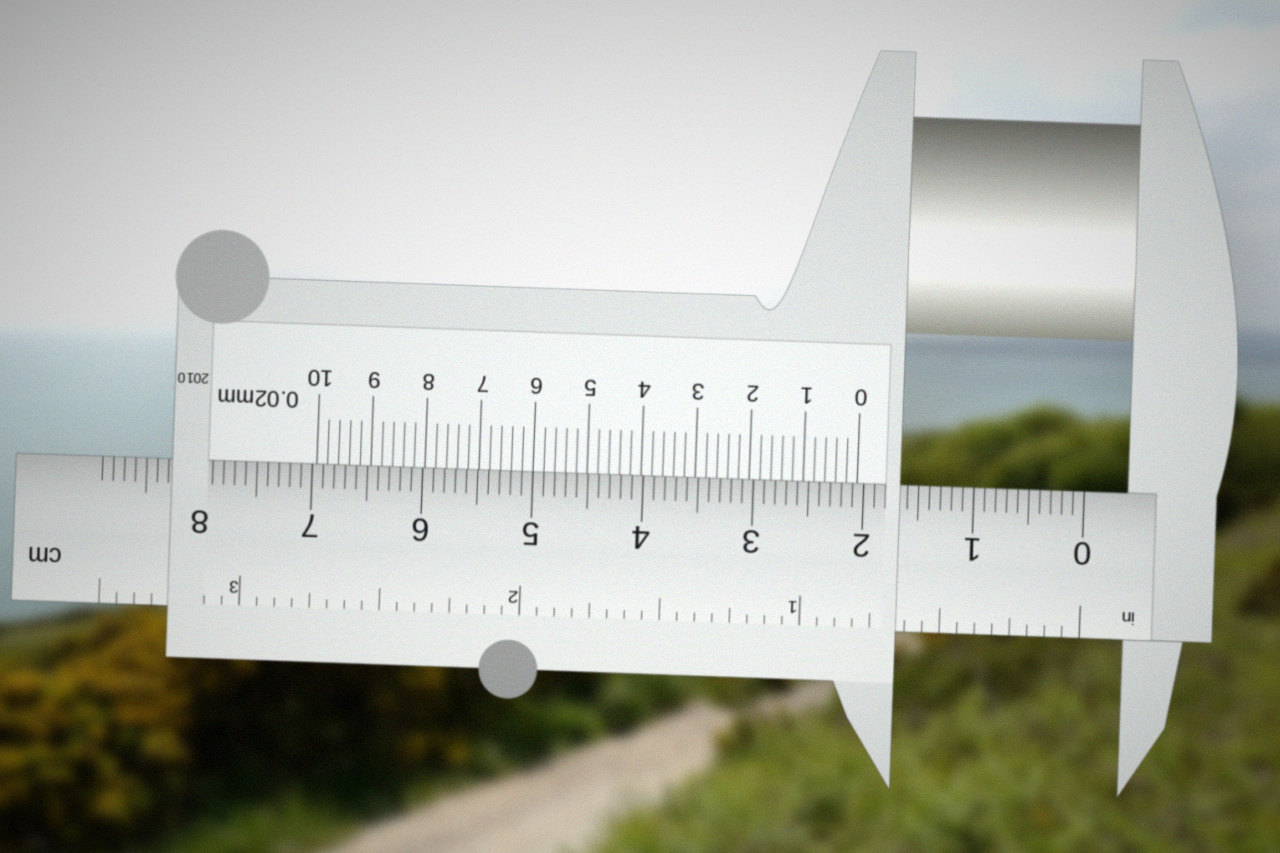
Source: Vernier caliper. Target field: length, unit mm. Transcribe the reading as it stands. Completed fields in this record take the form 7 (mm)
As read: 20.6 (mm)
